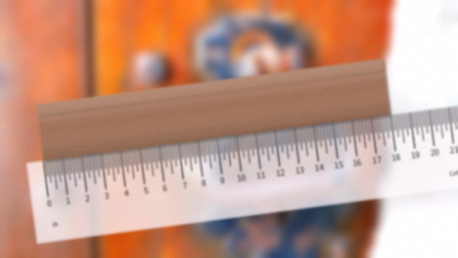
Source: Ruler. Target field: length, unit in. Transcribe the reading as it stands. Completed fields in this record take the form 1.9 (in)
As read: 18 (in)
